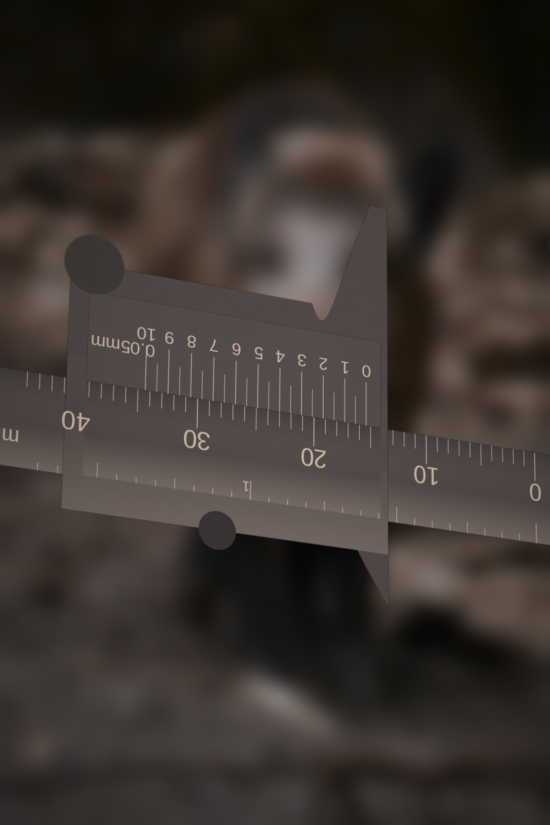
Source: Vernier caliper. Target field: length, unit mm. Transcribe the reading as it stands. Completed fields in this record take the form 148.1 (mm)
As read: 15.4 (mm)
